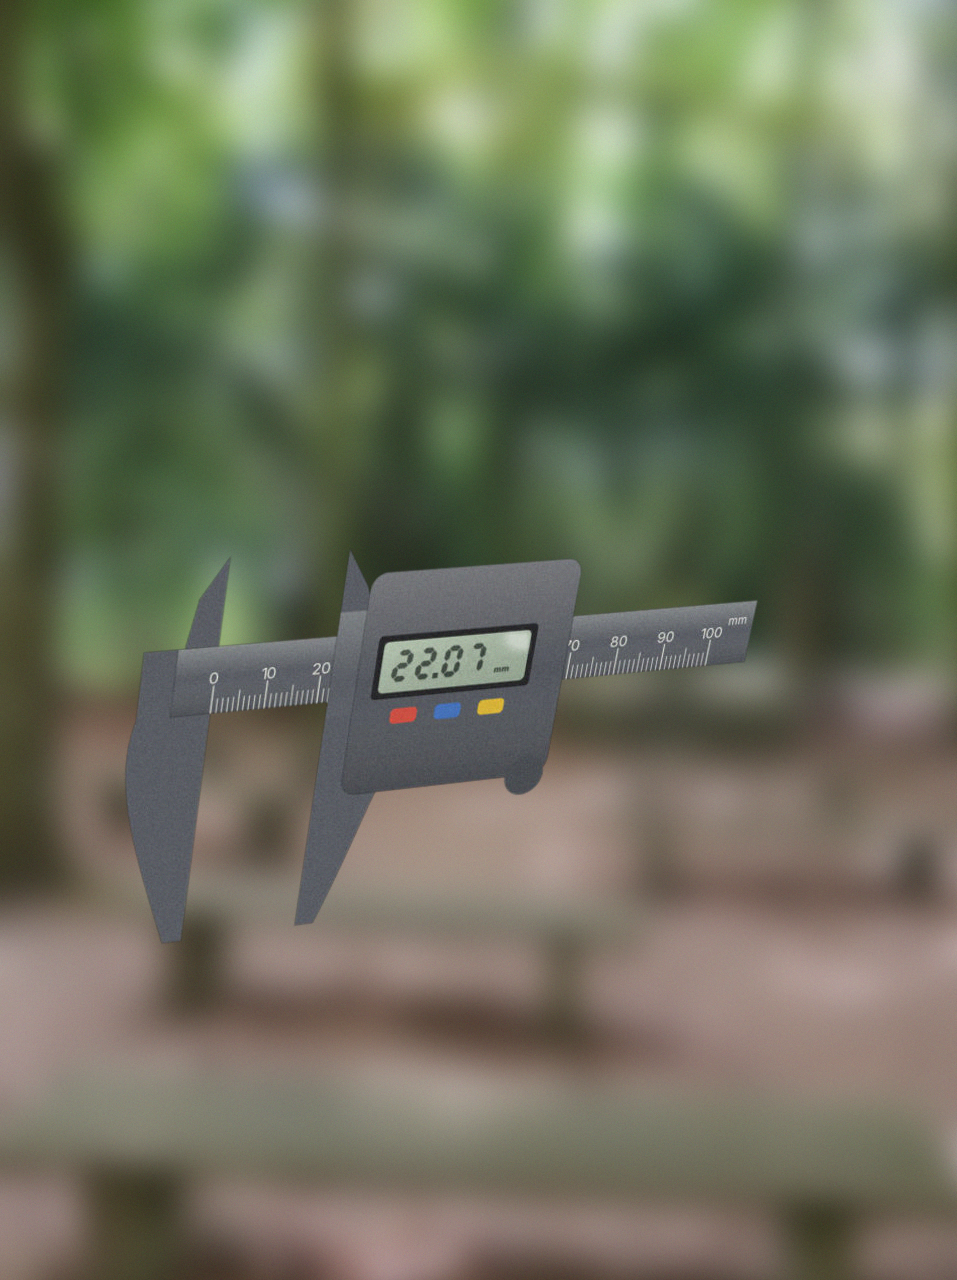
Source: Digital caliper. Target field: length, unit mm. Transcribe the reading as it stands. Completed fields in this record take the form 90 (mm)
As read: 22.07 (mm)
